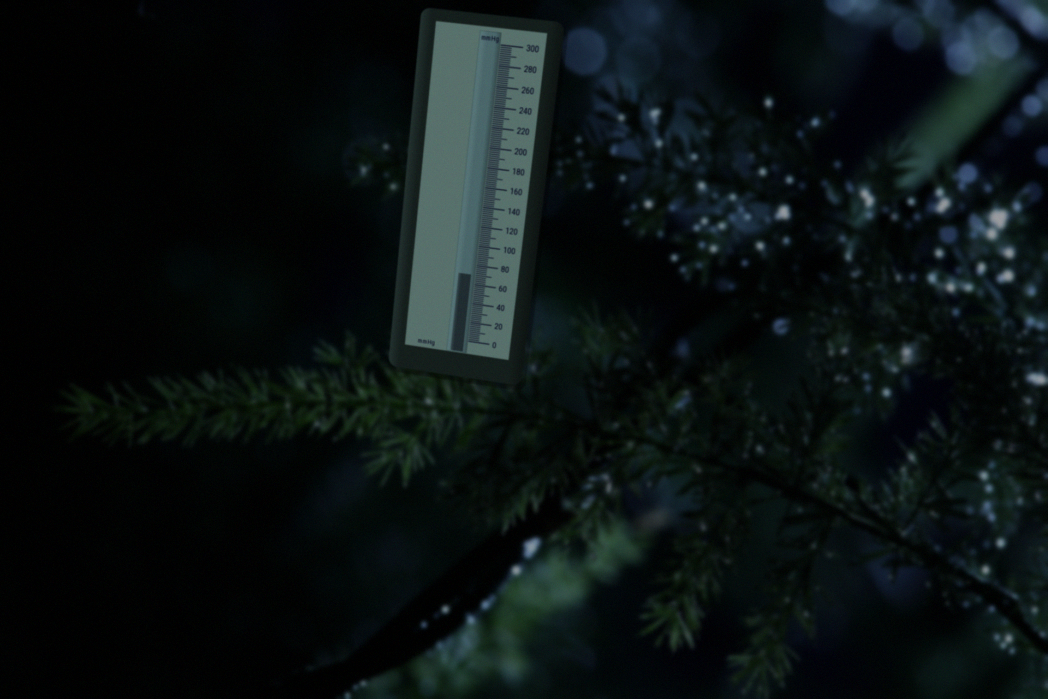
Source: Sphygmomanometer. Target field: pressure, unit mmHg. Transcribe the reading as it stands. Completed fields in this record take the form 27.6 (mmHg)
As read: 70 (mmHg)
